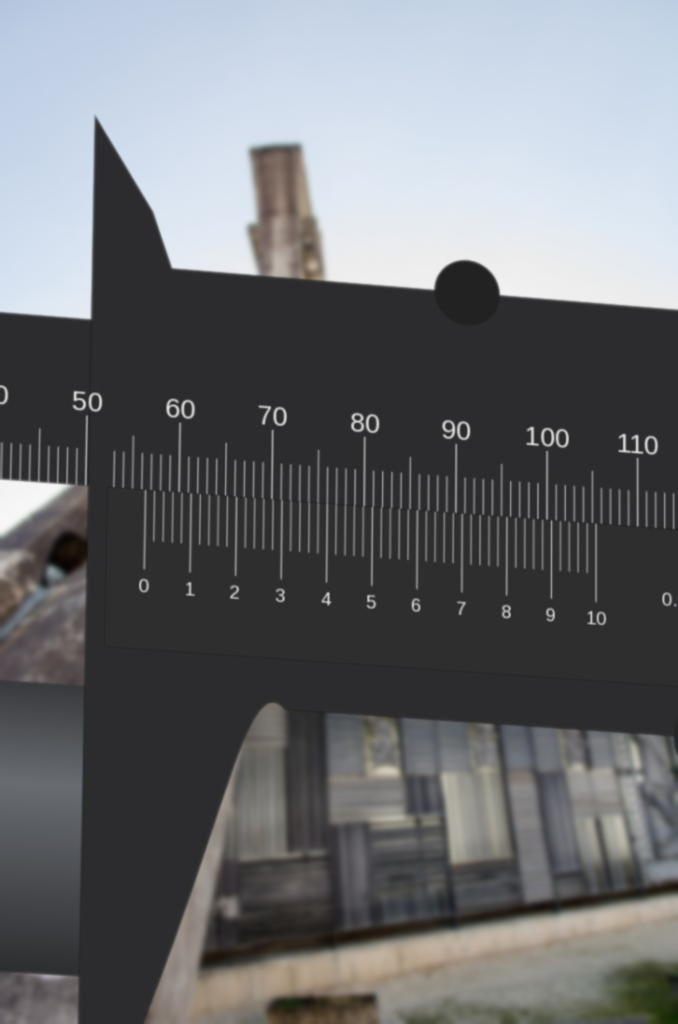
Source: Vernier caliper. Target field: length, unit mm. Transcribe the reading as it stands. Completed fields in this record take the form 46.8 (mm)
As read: 56.4 (mm)
